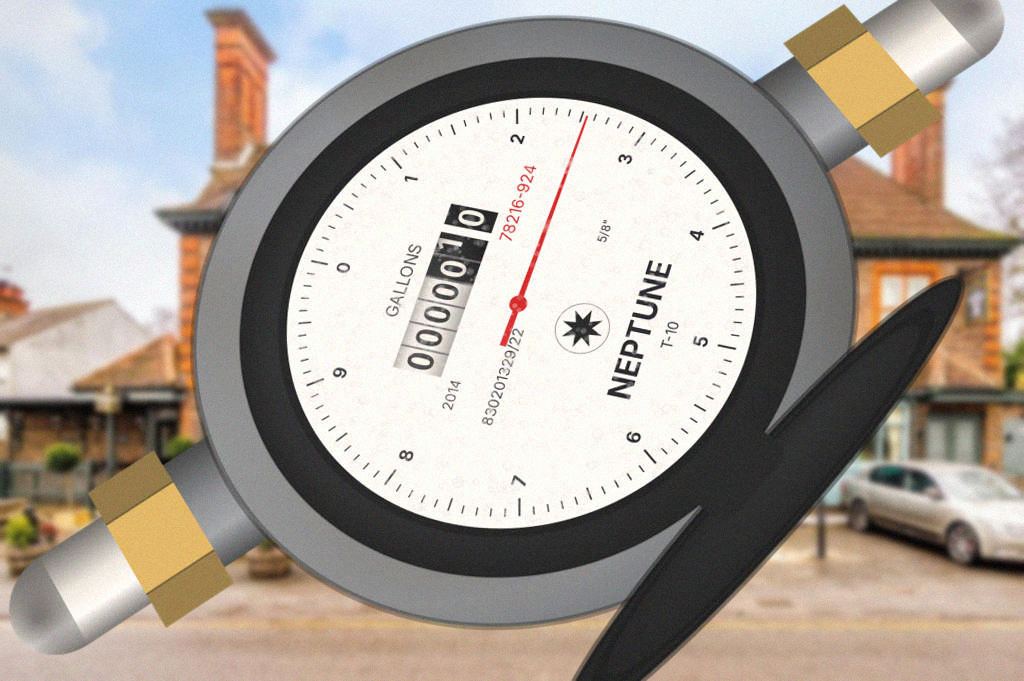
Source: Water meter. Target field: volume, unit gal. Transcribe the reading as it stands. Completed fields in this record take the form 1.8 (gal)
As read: 12.5 (gal)
